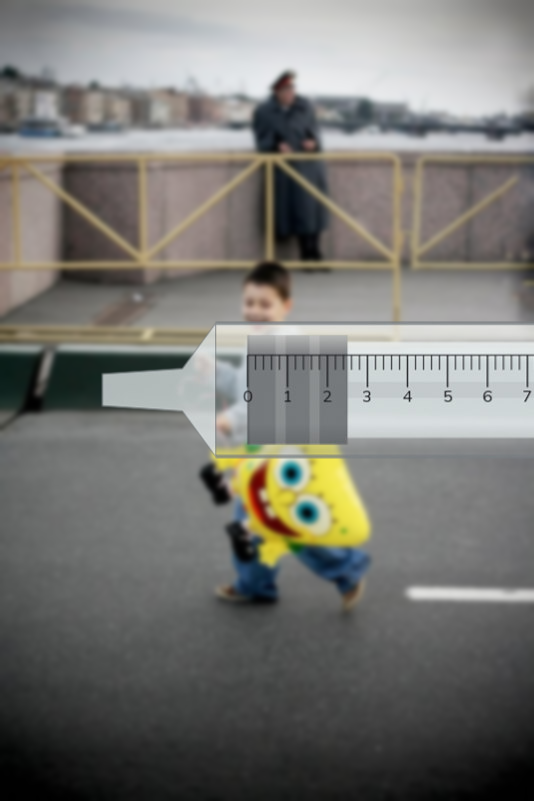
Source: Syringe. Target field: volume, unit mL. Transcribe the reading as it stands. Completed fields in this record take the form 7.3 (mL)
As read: 0 (mL)
